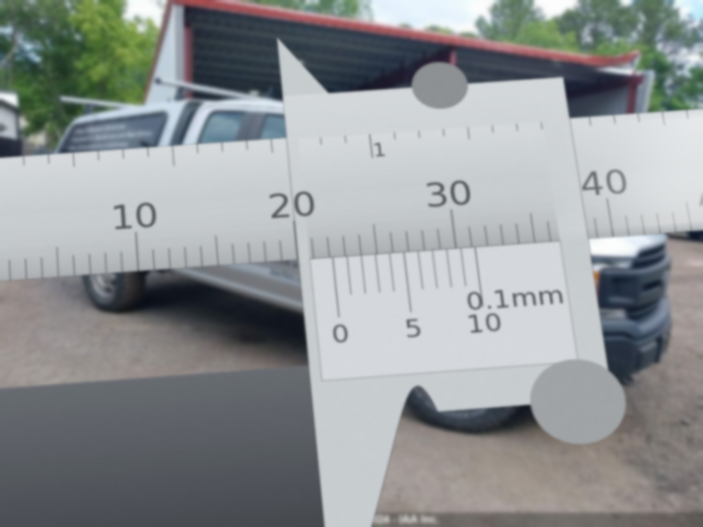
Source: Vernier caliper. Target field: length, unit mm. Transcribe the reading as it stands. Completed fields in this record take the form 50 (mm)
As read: 22.2 (mm)
